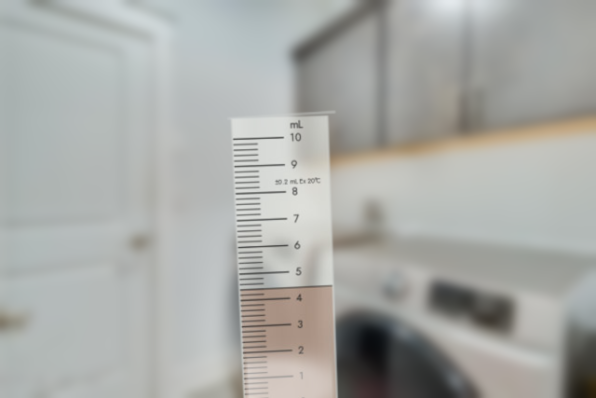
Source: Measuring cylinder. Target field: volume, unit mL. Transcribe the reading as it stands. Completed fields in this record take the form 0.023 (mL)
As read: 4.4 (mL)
